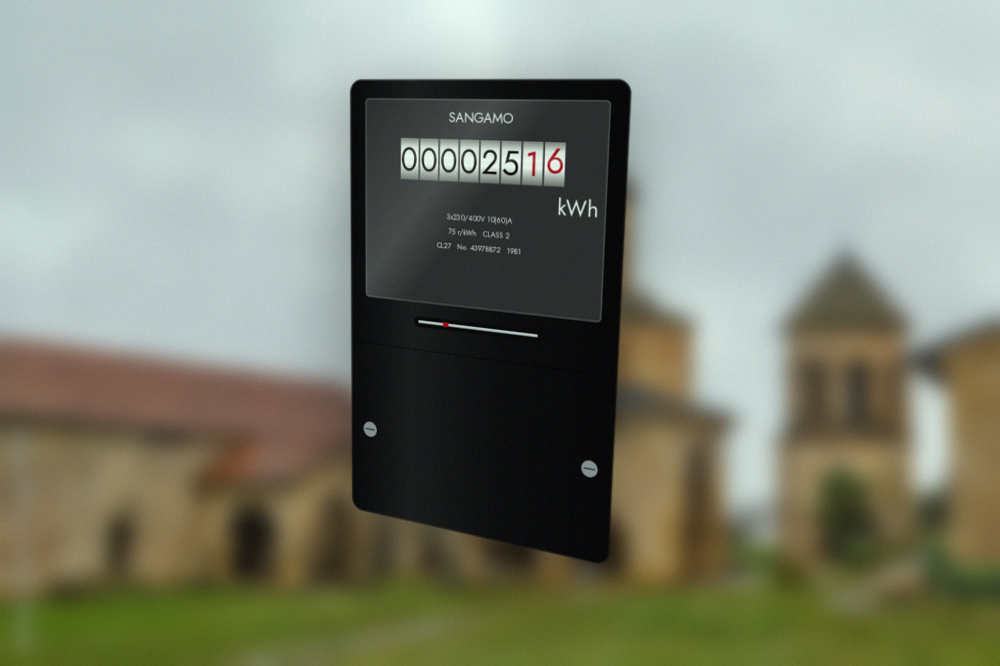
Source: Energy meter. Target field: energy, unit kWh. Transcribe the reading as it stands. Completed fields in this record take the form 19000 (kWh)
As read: 25.16 (kWh)
